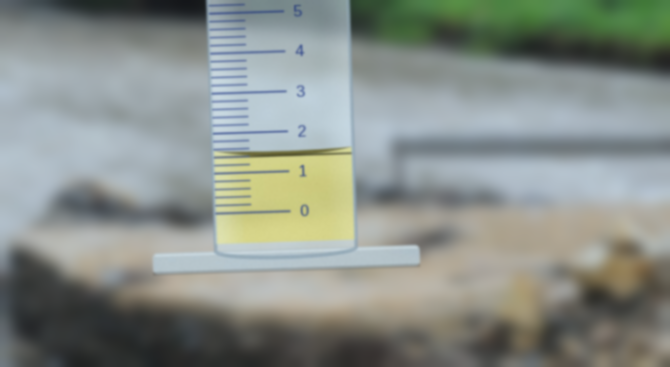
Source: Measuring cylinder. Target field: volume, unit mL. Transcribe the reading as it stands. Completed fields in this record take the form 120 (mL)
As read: 1.4 (mL)
